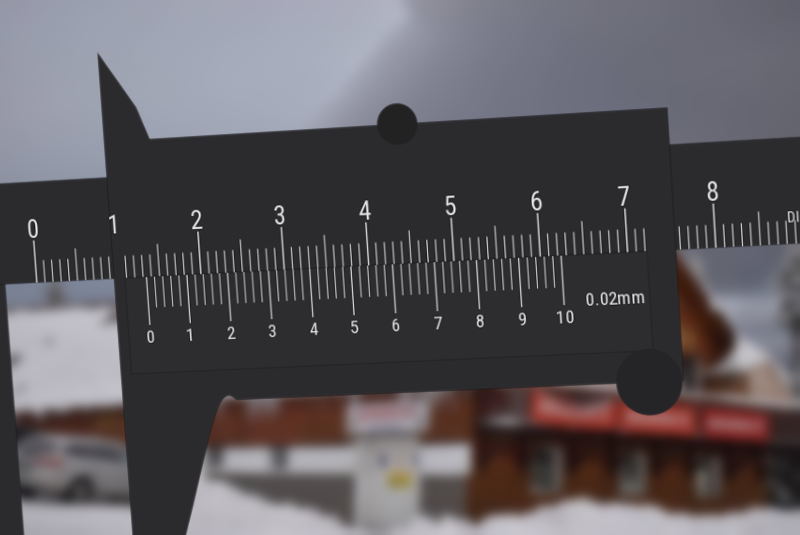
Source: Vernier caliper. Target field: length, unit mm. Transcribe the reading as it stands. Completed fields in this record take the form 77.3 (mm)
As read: 13.4 (mm)
